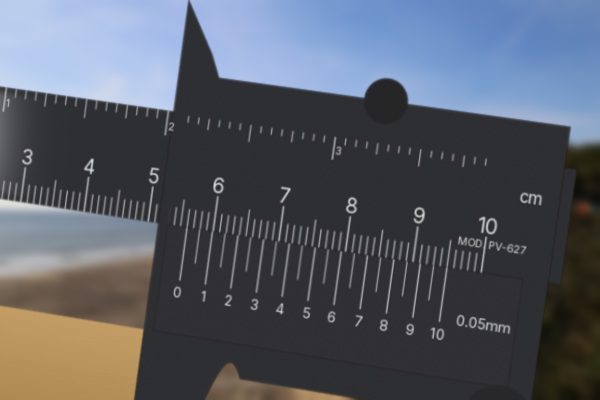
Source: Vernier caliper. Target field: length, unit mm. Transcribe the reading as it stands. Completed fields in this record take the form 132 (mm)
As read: 56.0 (mm)
